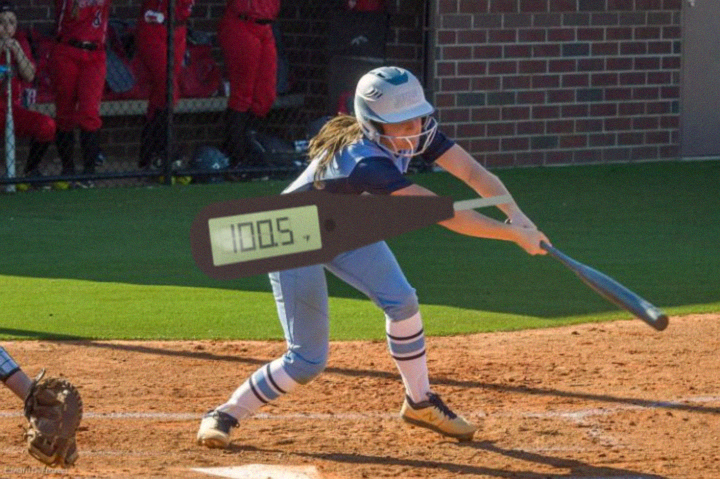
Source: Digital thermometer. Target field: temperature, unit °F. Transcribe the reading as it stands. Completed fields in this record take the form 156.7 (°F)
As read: 100.5 (°F)
